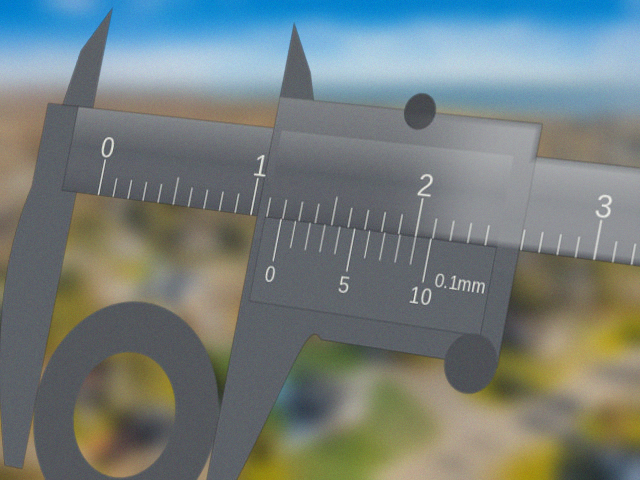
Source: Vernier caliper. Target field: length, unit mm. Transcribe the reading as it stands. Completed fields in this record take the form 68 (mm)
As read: 11.9 (mm)
